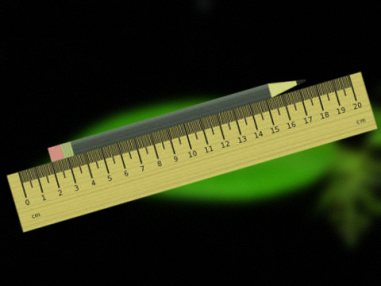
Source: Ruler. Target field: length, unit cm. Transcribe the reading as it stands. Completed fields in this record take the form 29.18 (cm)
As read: 15.5 (cm)
